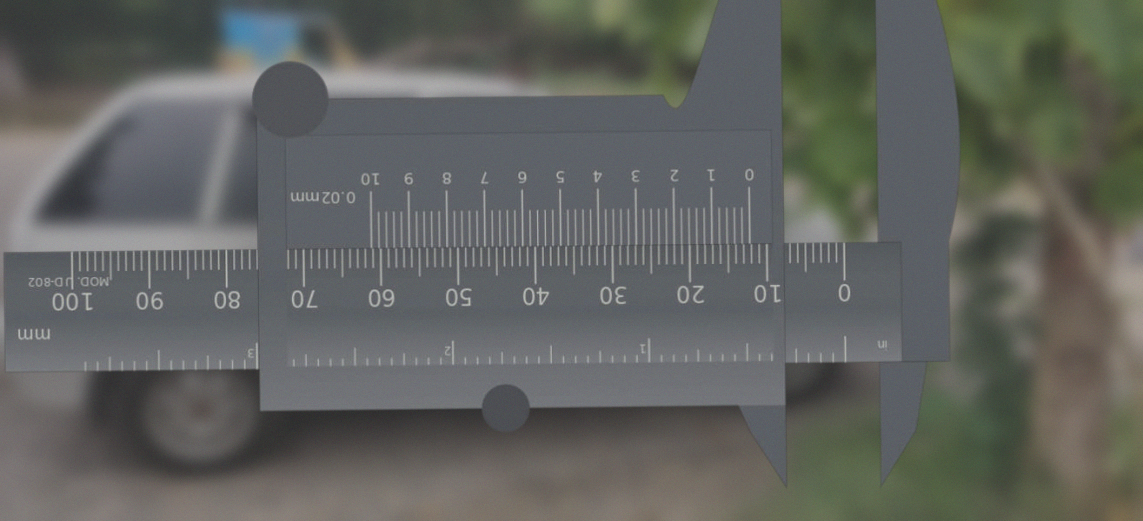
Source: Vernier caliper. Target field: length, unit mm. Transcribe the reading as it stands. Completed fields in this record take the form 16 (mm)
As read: 12.2 (mm)
